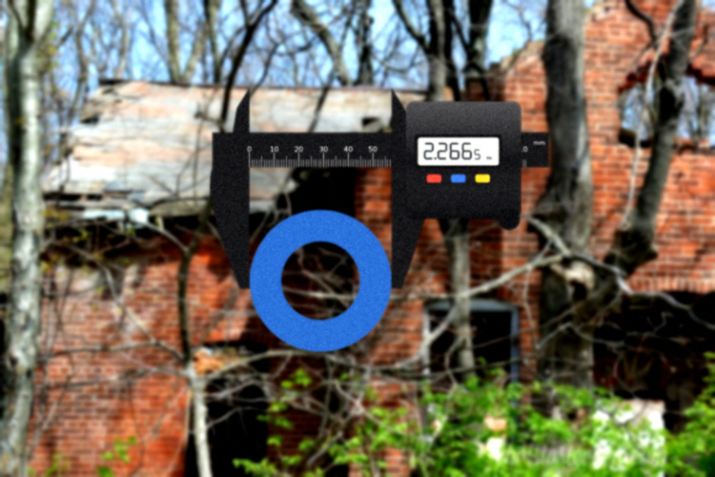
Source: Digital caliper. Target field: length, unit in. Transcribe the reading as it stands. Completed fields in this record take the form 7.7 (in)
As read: 2.2665 (in)
